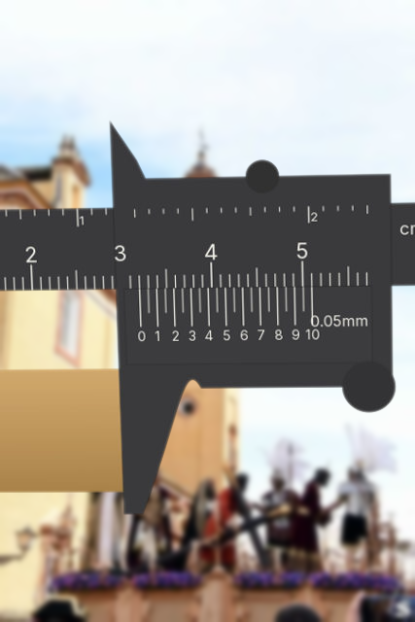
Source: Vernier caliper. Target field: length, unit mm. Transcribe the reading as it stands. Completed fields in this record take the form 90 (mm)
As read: 32.0 (mm)
